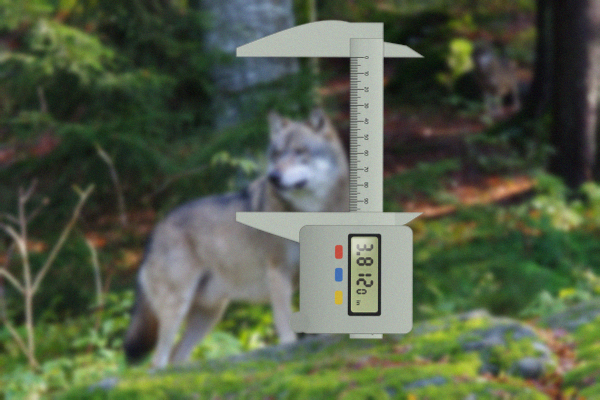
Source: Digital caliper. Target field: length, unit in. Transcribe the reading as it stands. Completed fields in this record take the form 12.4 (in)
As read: 3.8120 (in)
